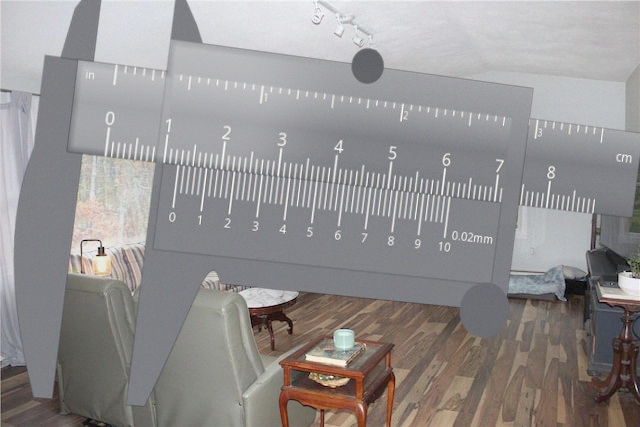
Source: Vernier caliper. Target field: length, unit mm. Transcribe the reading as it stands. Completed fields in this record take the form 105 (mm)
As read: 12.5 (mm)
